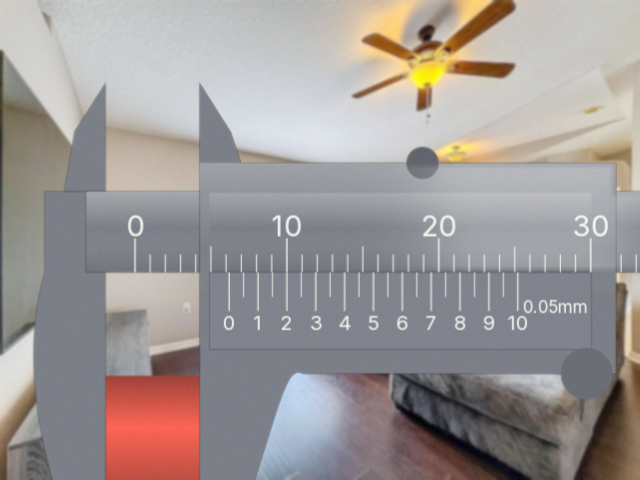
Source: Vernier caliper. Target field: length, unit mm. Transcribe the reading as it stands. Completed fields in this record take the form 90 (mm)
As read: 6.2 (mm)
